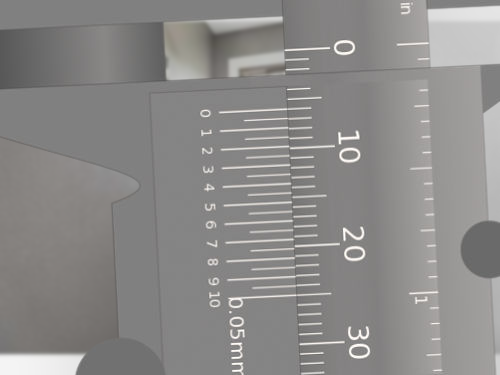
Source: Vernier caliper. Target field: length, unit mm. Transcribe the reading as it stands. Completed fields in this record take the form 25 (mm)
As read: 6.0 (mm)
